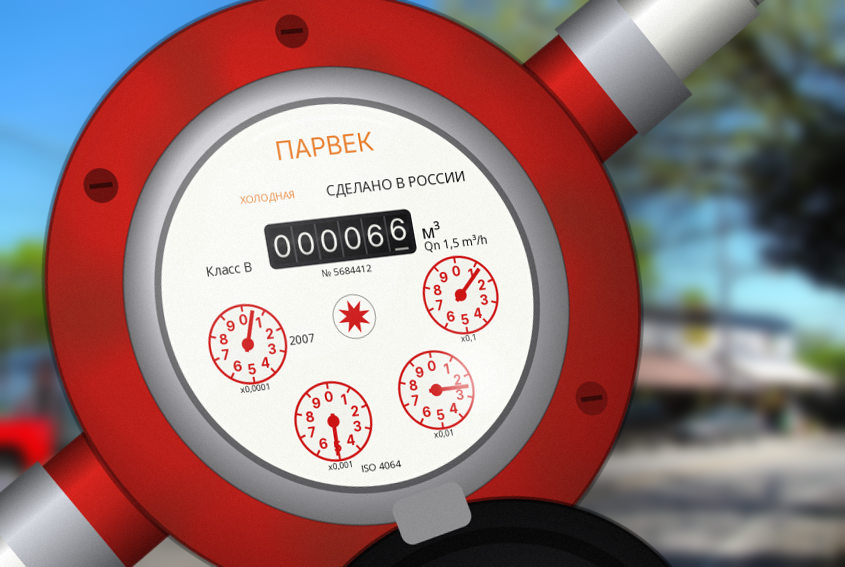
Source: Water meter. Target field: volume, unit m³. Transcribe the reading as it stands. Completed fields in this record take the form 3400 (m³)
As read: 66.1250 (m³)
